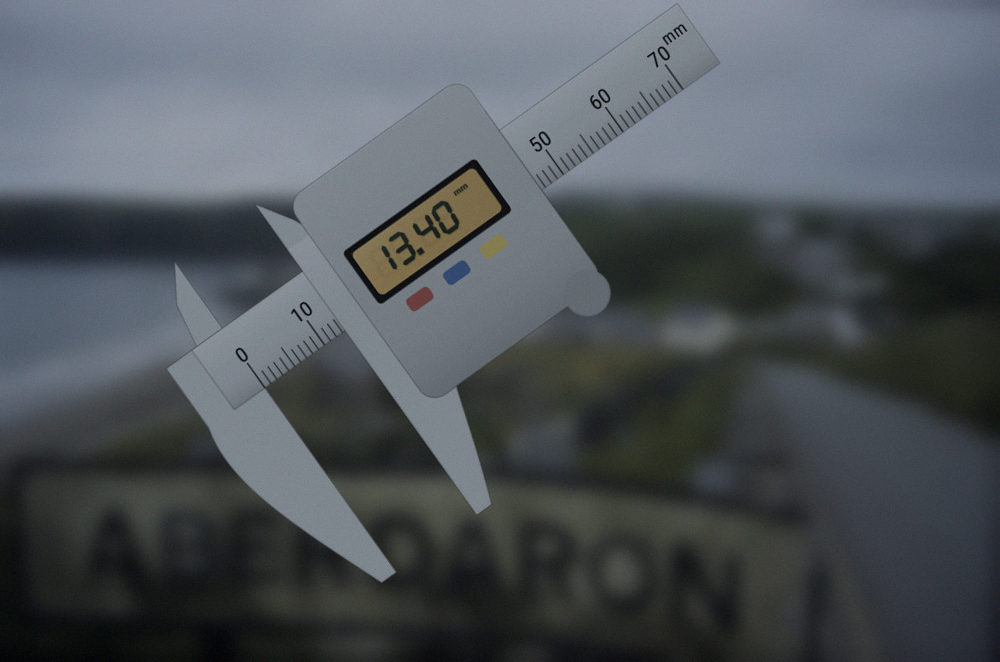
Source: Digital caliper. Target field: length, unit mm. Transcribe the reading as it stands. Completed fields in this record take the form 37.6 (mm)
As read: 13.40 (mm)
